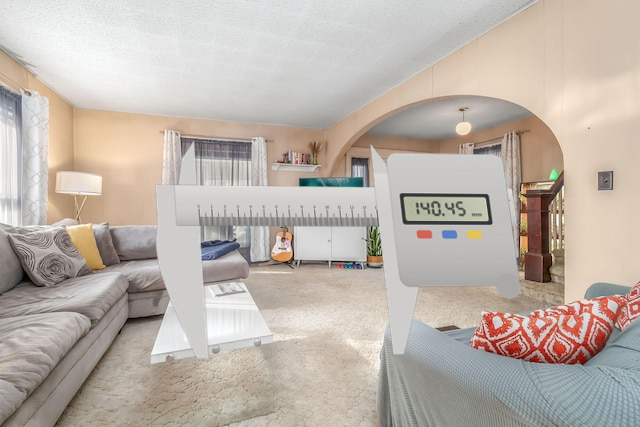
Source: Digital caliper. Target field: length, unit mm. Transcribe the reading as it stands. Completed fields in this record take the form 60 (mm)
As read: 140.45 (mm)
